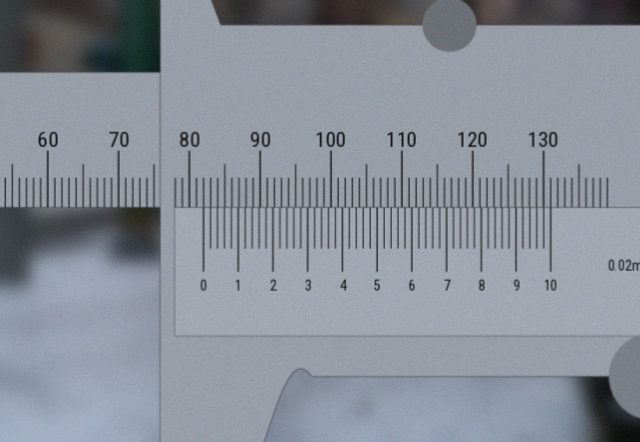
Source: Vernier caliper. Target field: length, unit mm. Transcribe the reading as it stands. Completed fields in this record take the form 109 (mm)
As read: 82.0 (mm)
